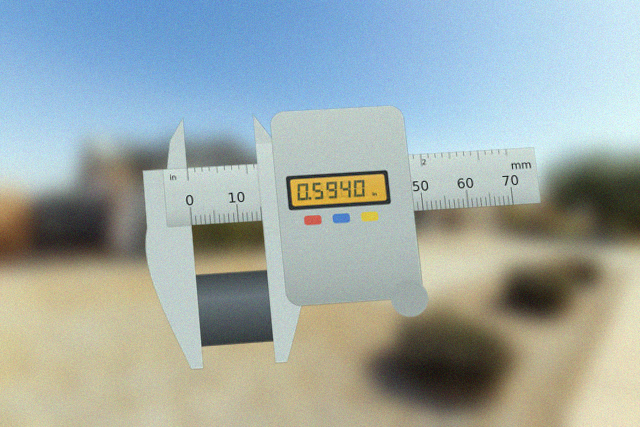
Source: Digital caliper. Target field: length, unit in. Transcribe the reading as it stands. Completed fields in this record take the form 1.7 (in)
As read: 0.5940 (in)
